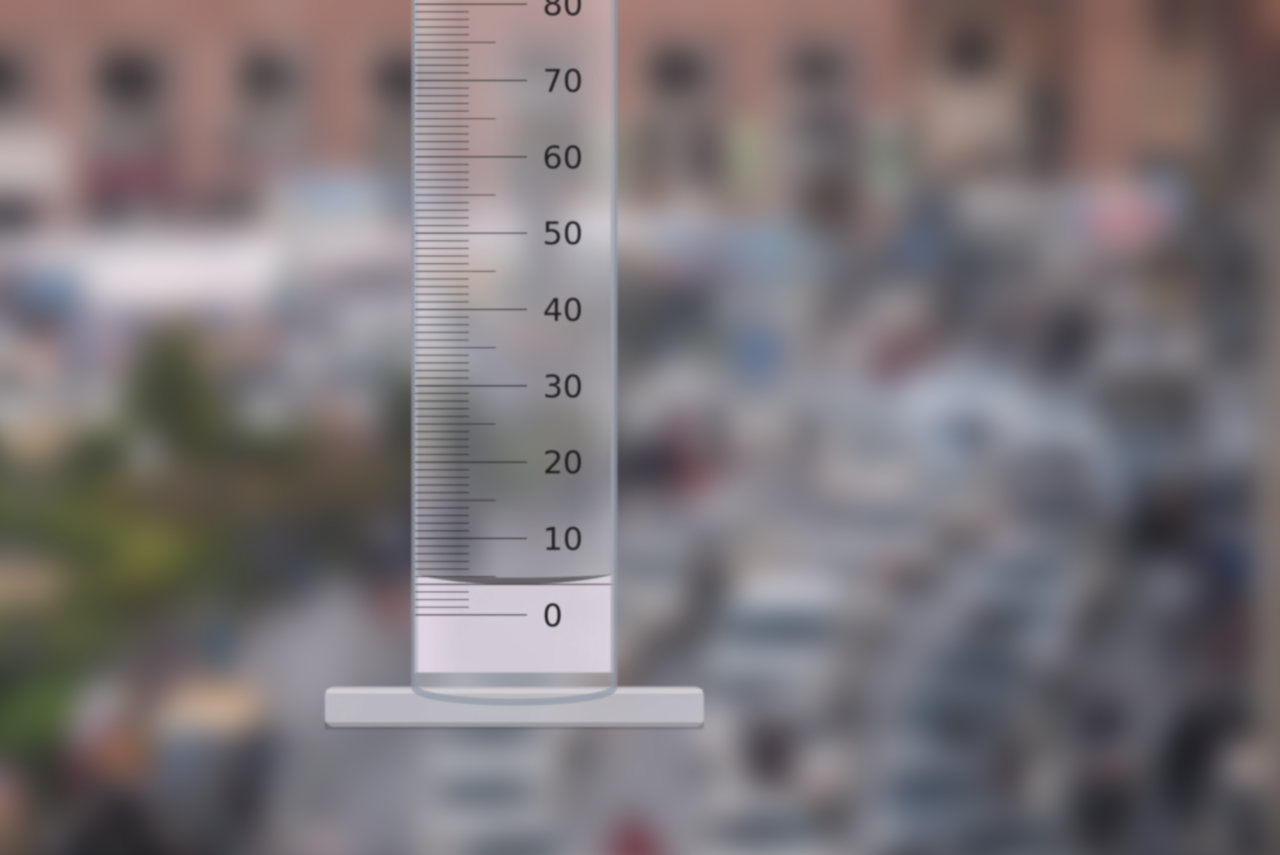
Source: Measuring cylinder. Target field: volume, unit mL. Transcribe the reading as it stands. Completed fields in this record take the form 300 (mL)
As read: 4 (mL)
